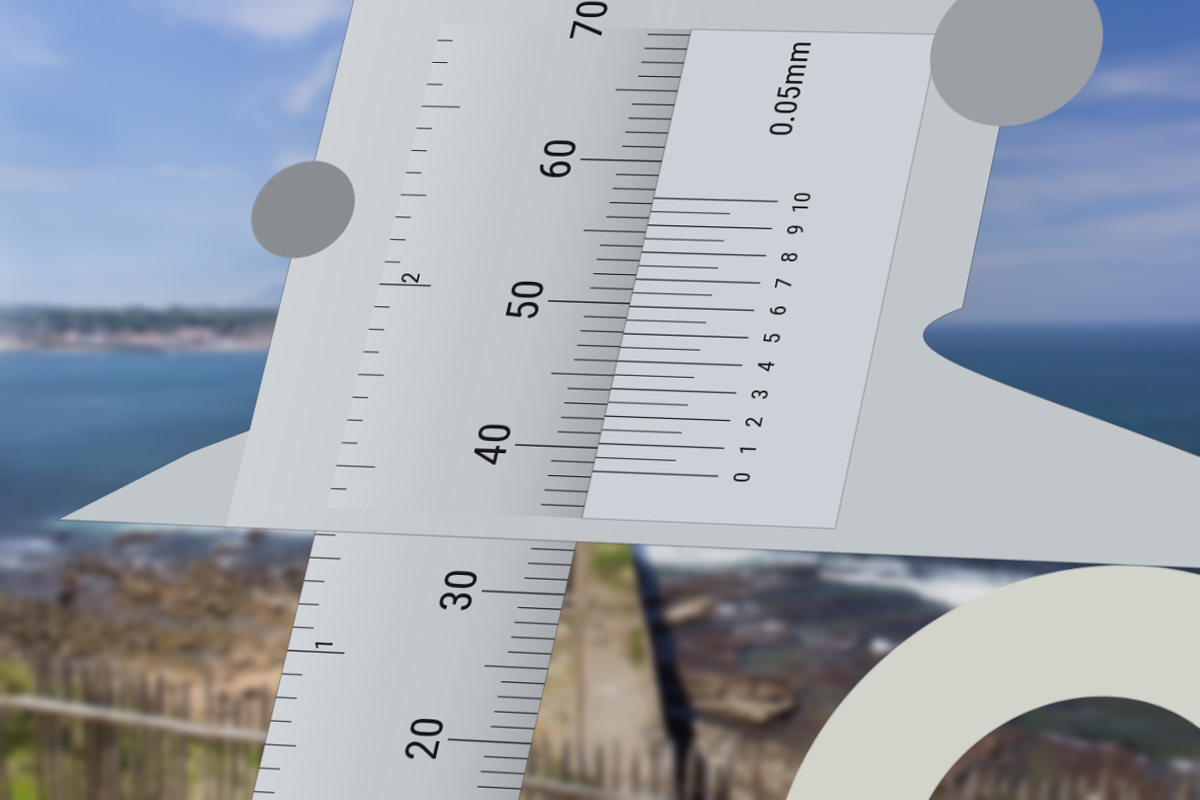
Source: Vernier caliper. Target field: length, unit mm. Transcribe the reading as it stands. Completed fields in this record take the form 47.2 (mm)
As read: 38.4 (mm)
